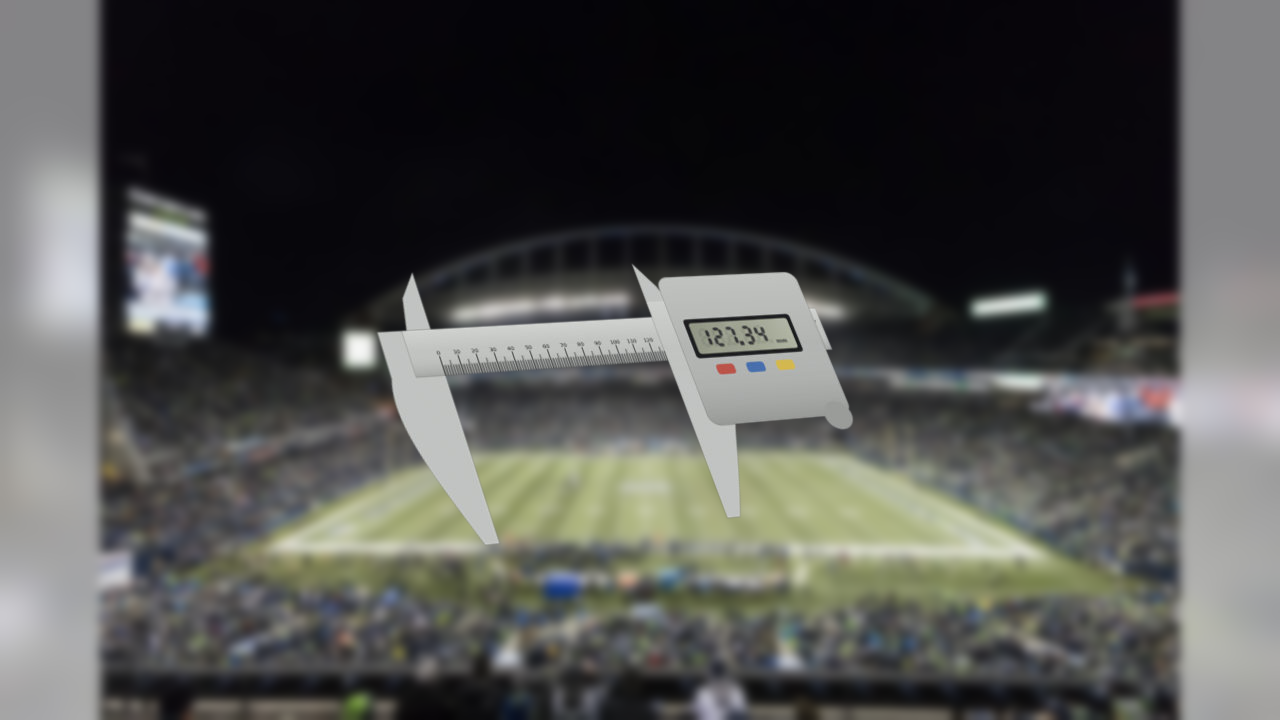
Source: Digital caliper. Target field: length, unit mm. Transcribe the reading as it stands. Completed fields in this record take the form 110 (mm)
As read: 127.34 (mm)
